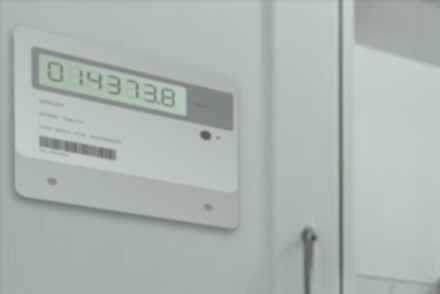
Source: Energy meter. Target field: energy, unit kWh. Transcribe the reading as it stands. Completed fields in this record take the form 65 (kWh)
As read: 14373.8 (kWh)
